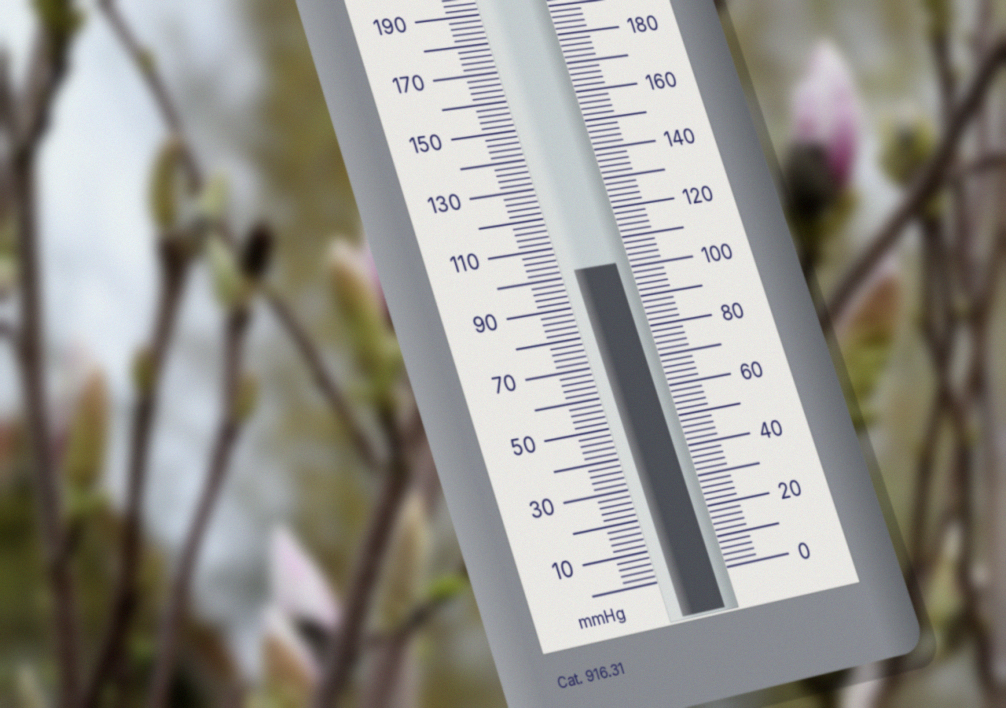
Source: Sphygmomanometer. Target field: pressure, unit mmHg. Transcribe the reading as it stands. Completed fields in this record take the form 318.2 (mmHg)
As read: 102 (mmHg)
